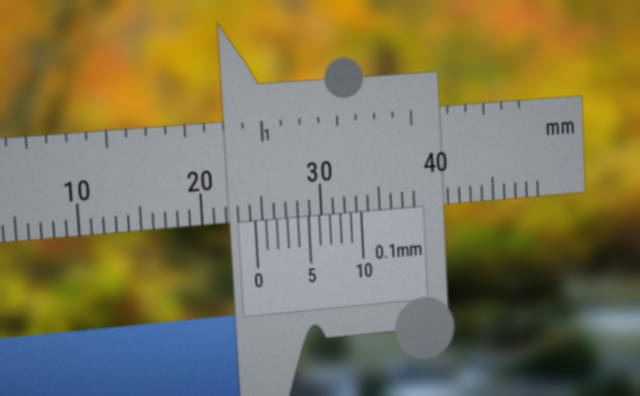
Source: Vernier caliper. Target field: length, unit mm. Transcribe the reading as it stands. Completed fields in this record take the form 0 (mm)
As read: 24.4 (mm)
